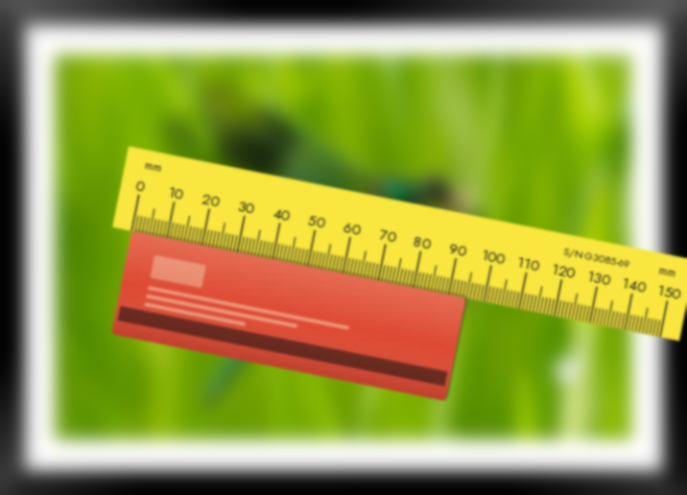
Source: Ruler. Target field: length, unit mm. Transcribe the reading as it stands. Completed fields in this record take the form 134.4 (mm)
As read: 95 (mm)
